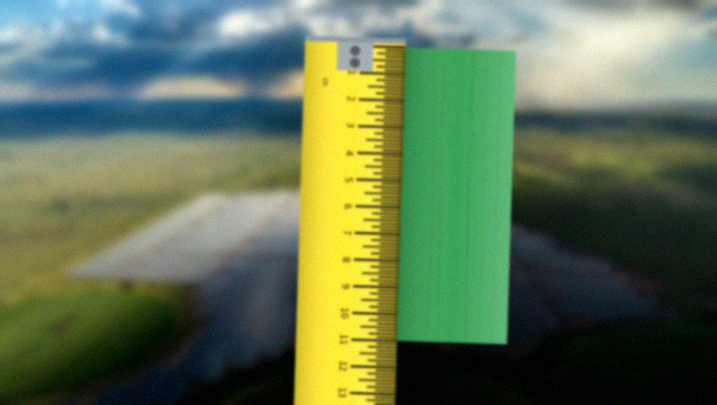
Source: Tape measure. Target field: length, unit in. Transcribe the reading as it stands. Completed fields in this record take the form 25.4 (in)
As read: 11 (in)
